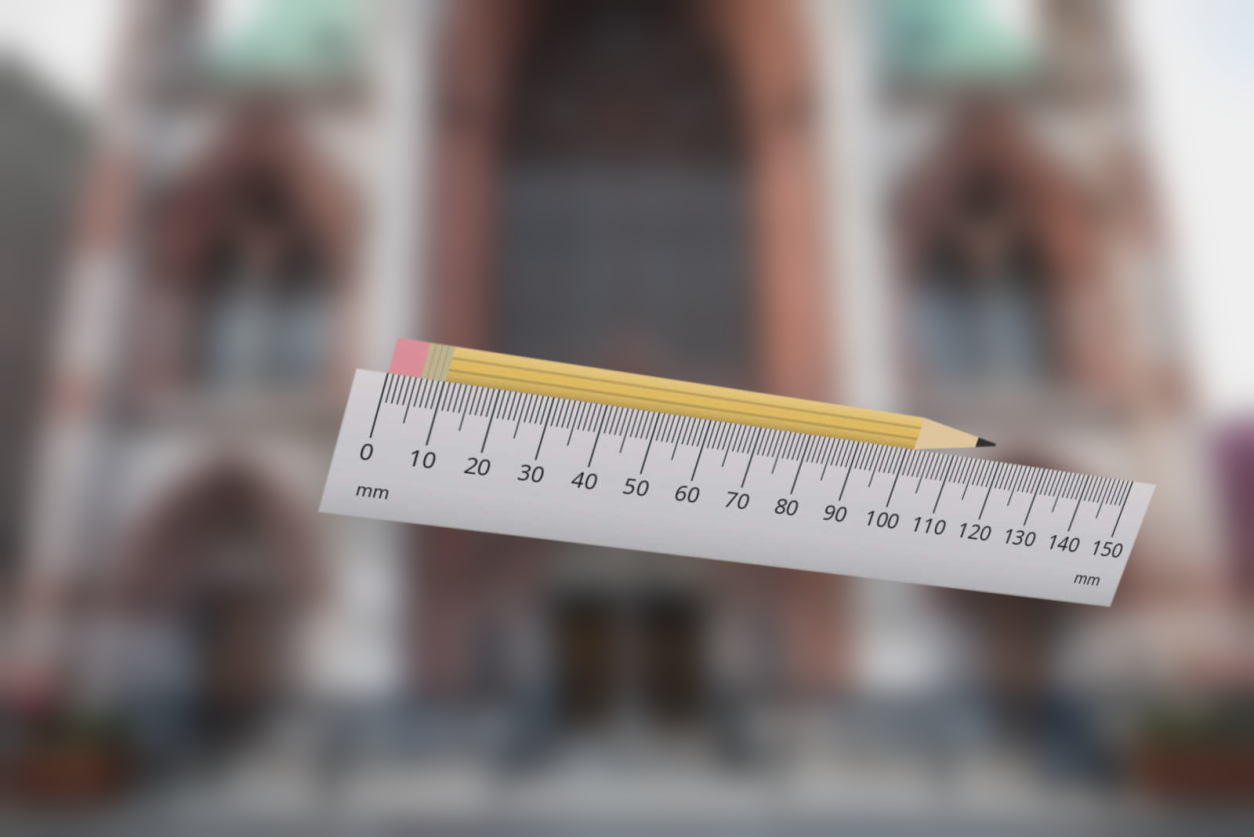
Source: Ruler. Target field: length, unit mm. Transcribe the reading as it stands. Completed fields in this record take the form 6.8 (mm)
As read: 118 (mm)
